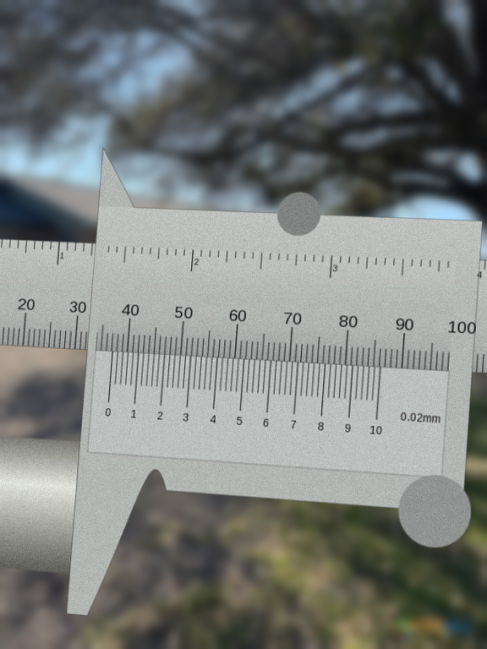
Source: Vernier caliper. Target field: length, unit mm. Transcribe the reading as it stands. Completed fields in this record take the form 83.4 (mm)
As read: 37.2 (mm)
